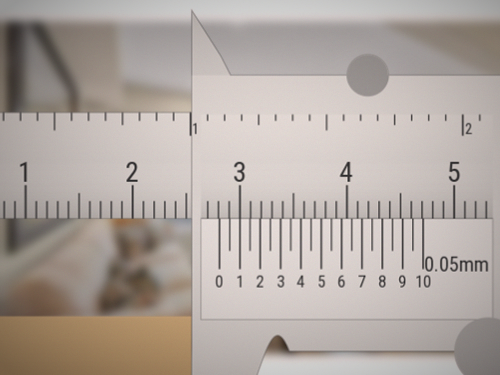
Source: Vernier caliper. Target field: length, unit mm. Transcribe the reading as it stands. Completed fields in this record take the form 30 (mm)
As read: 28.1 (mm)
